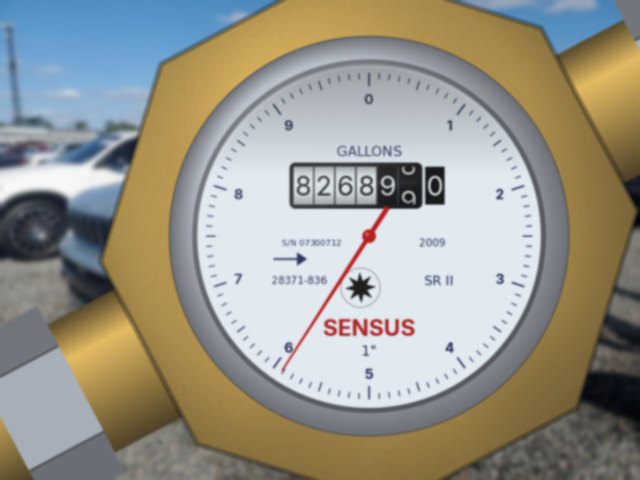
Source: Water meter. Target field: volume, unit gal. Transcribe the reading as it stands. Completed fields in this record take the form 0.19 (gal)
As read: 8268985.9 (gal)
